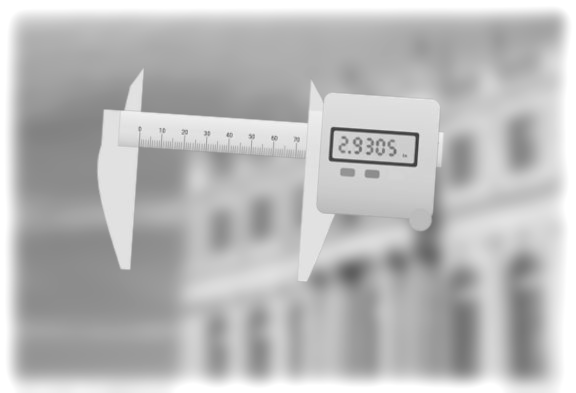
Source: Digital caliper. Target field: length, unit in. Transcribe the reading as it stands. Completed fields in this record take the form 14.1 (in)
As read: 2.9305 (in)
